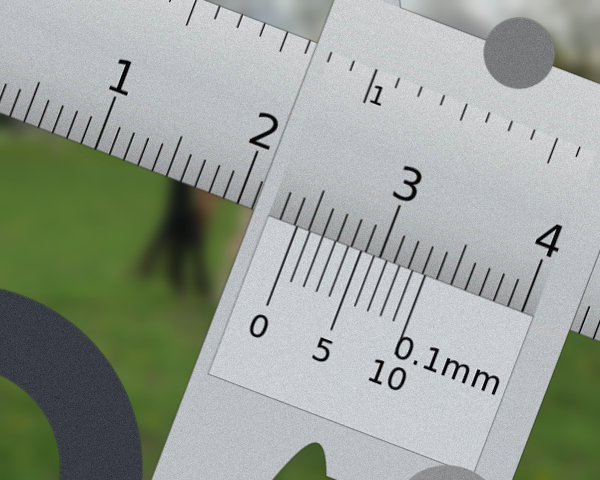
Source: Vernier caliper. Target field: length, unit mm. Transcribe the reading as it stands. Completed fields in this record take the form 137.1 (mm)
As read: 24.2 (mm)
